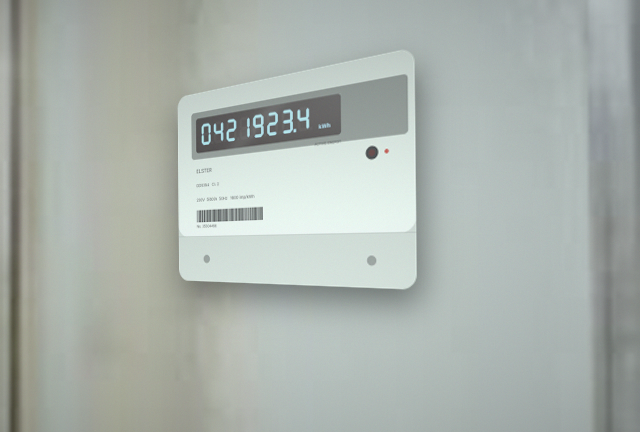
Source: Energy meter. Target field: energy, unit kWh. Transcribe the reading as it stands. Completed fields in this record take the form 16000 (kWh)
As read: 421923.4 (kWh)
